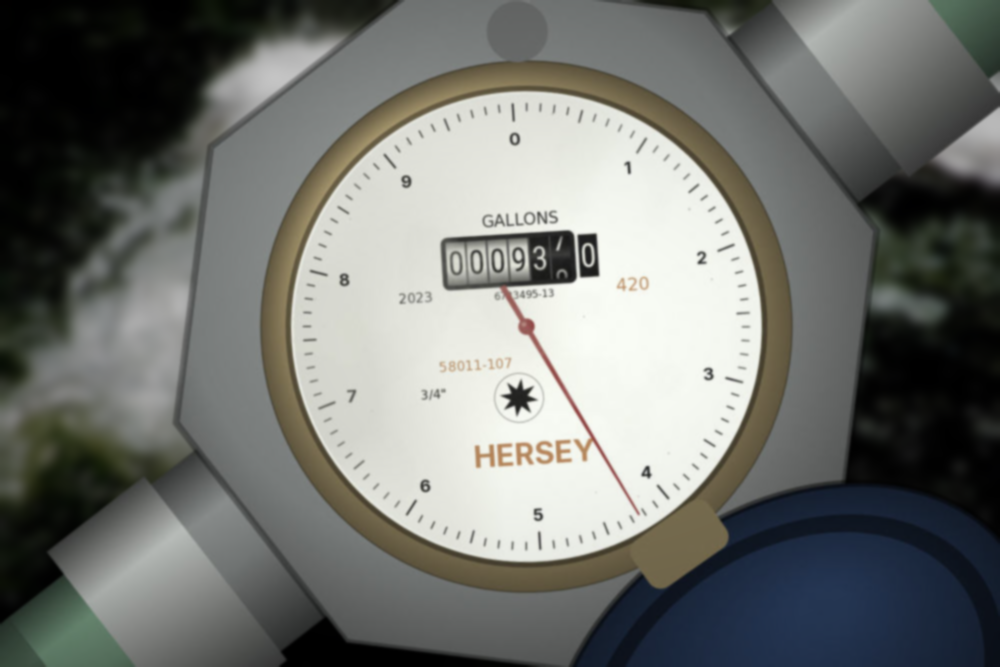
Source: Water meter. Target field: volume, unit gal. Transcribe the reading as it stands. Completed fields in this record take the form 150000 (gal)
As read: 9374.2 (gal)
